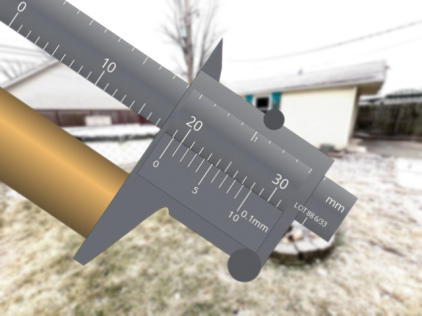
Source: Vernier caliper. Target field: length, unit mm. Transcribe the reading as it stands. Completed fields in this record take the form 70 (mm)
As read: 19.1 (mm)
